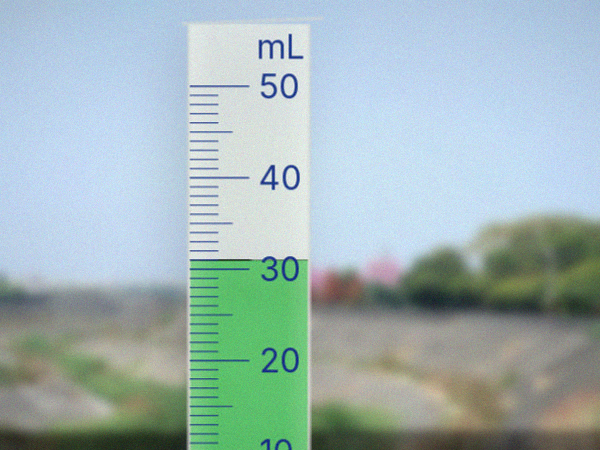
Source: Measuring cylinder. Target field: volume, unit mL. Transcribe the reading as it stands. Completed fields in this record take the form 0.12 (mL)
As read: 31 (mL)
